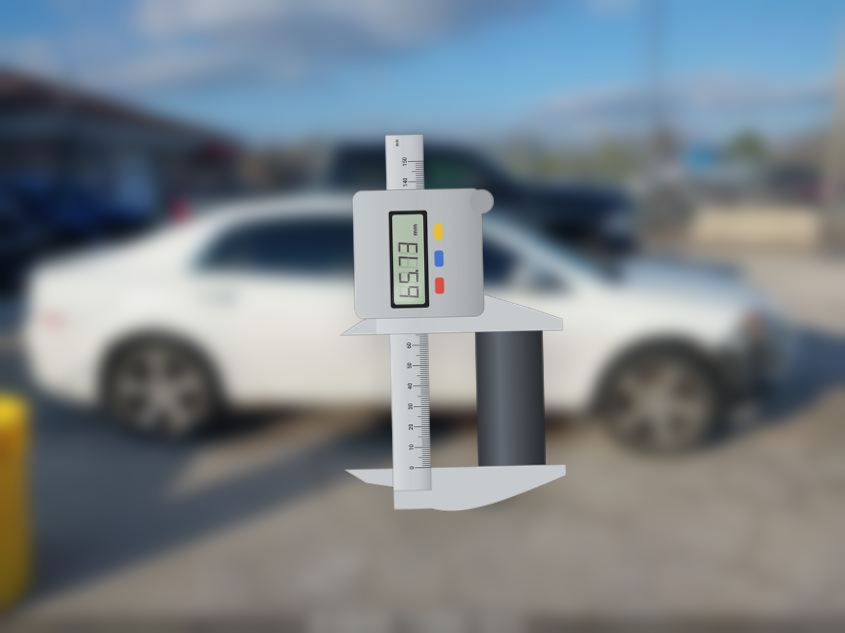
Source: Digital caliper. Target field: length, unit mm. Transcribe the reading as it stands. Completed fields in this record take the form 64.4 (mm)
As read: 65.73 (mm)
